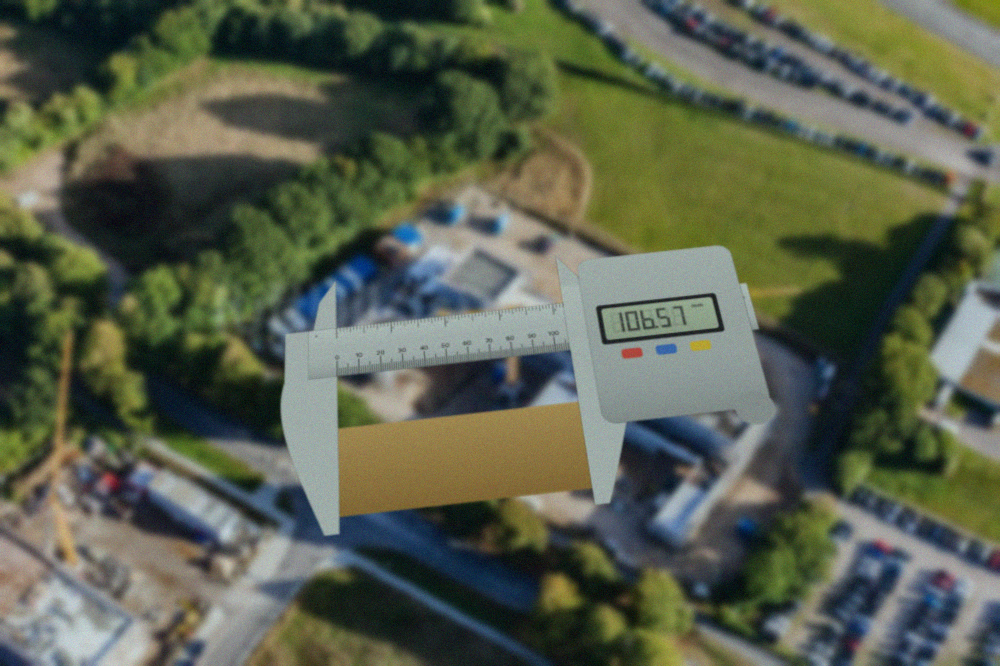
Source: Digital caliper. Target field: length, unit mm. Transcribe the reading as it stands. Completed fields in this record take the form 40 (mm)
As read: 106.57 (mm)
